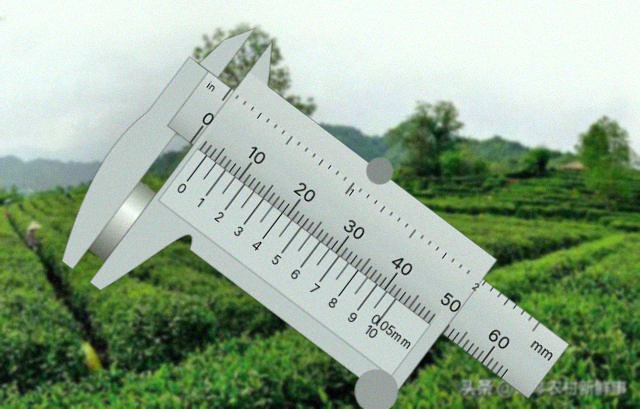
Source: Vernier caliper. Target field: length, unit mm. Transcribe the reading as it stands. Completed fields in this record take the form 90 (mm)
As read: 3.4 (mm)
